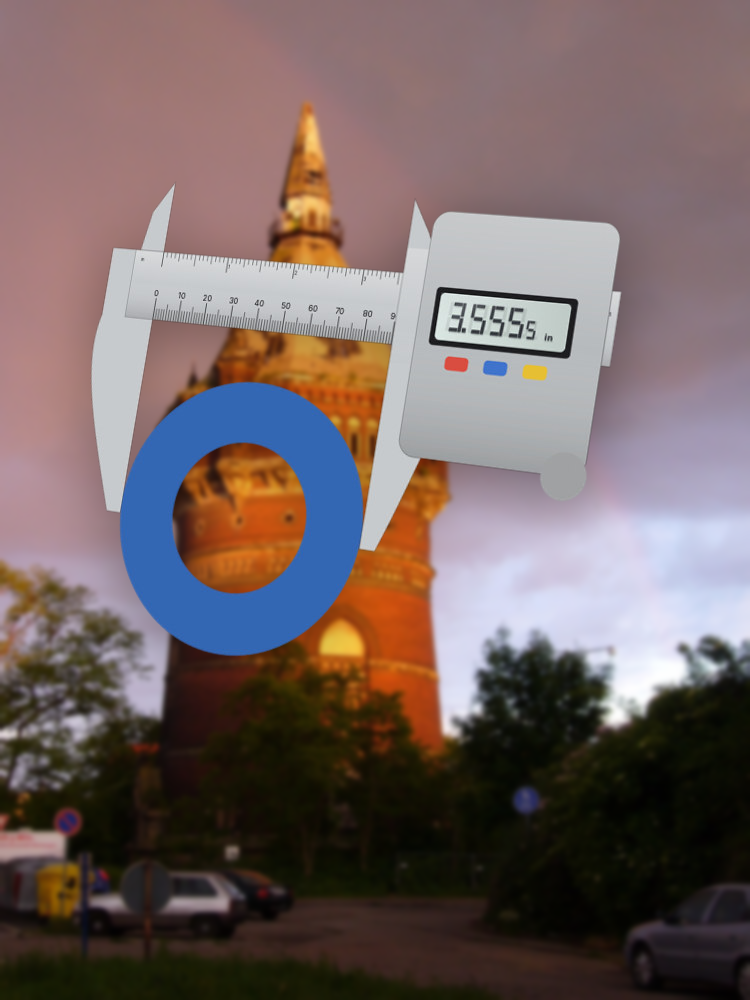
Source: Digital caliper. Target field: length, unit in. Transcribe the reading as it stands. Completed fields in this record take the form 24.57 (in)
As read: 3.5555 (in)
